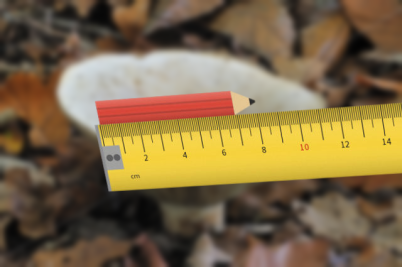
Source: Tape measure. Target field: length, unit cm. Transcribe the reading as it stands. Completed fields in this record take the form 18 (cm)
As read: 8 (cm)
